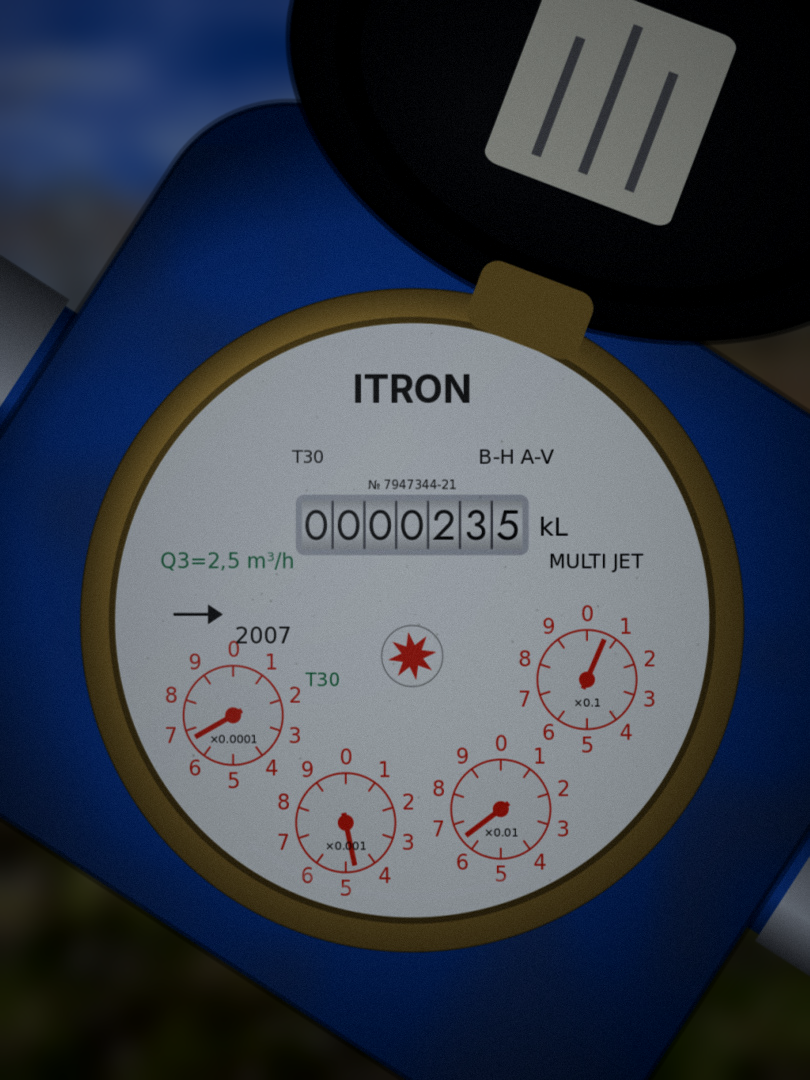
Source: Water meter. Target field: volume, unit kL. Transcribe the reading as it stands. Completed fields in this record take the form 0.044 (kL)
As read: 235.0646 (kL)
